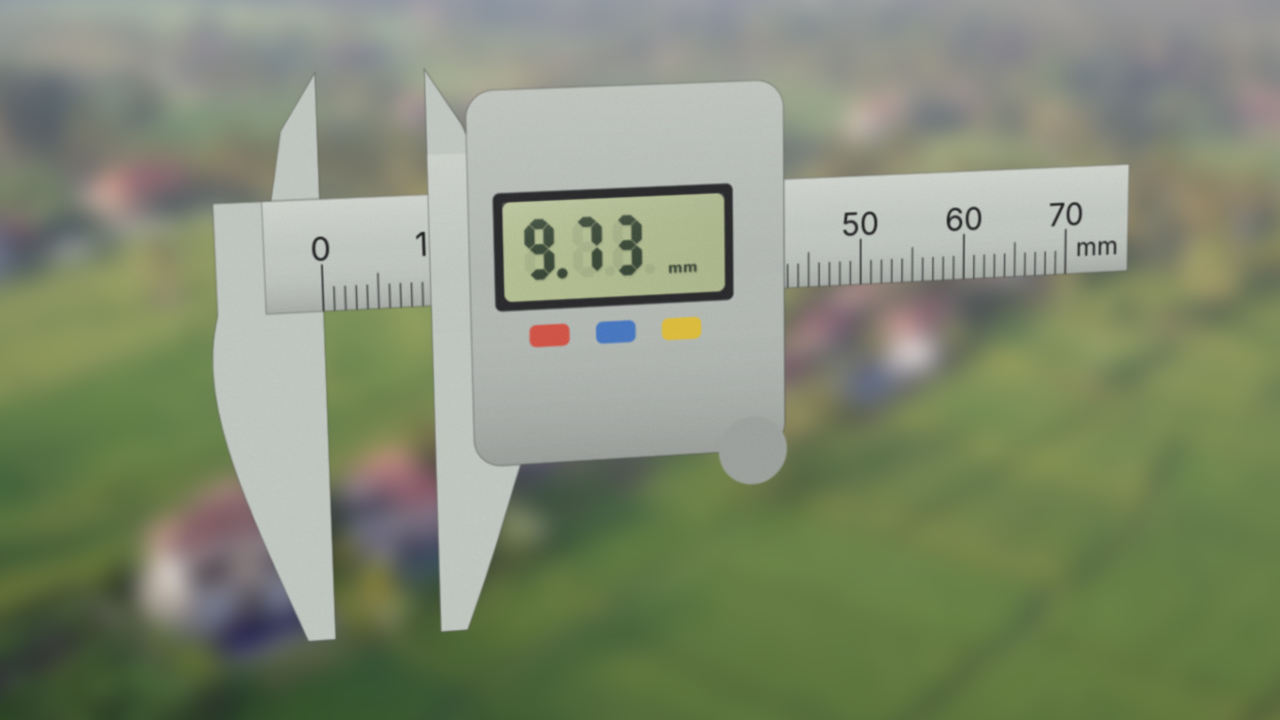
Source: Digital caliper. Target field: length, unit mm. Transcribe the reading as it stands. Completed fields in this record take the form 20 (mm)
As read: 9.73 (mm)
